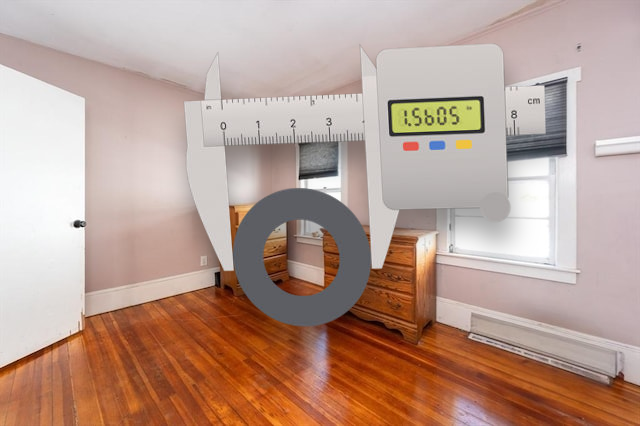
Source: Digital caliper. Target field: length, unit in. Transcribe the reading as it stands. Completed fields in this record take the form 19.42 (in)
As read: 1.5605 (in)
